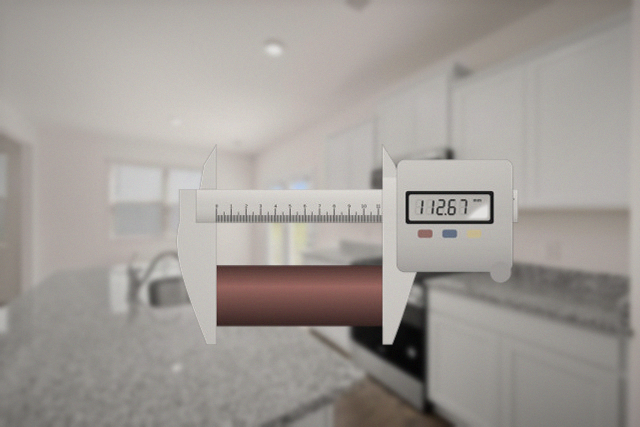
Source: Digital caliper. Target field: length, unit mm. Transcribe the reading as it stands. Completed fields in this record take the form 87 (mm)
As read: 112.67 (mm)
